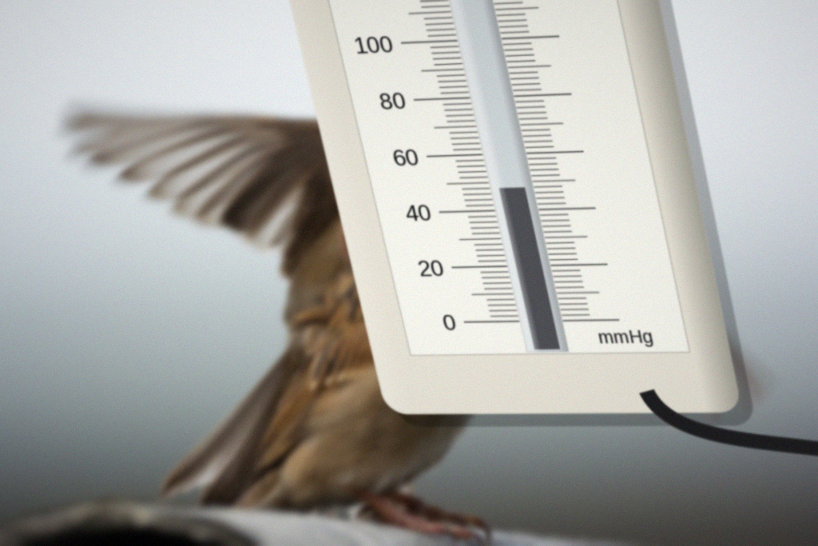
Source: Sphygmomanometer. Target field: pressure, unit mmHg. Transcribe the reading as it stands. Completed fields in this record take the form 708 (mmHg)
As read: 48 (mmHg)
